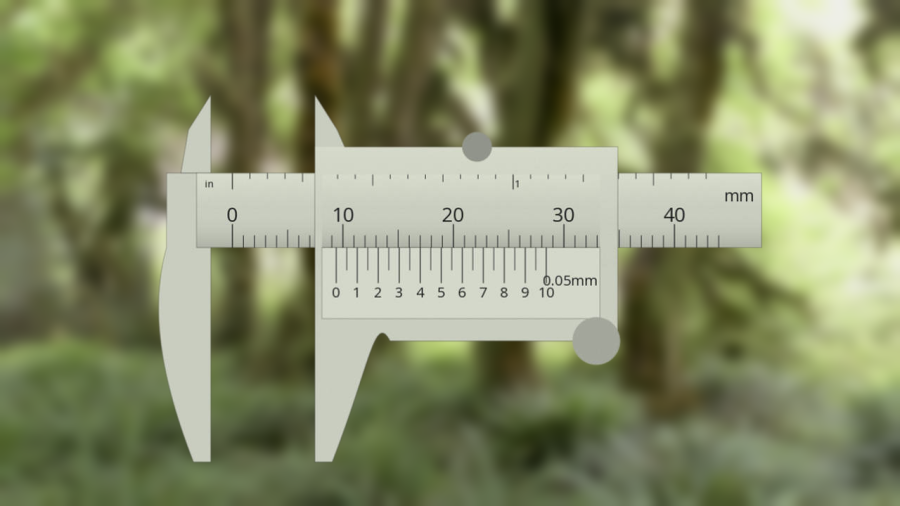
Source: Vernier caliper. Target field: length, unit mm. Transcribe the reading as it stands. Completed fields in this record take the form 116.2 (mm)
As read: 9.4 (mm)
